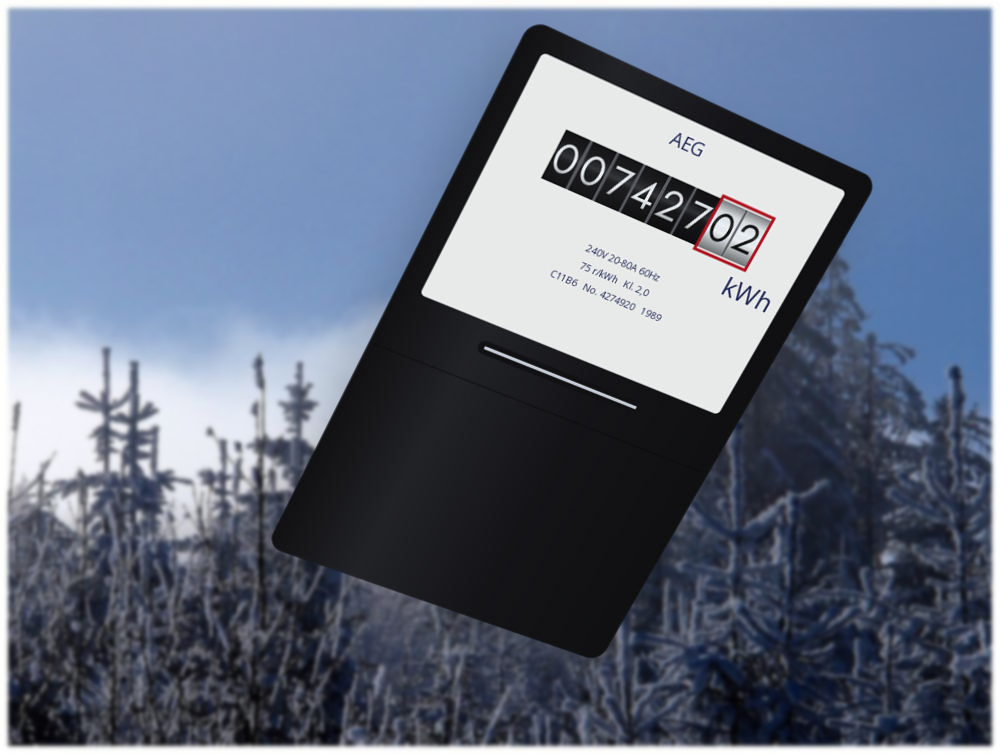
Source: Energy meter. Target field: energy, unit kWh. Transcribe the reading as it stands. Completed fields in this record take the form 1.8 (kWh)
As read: 7427.02 (kWh)
